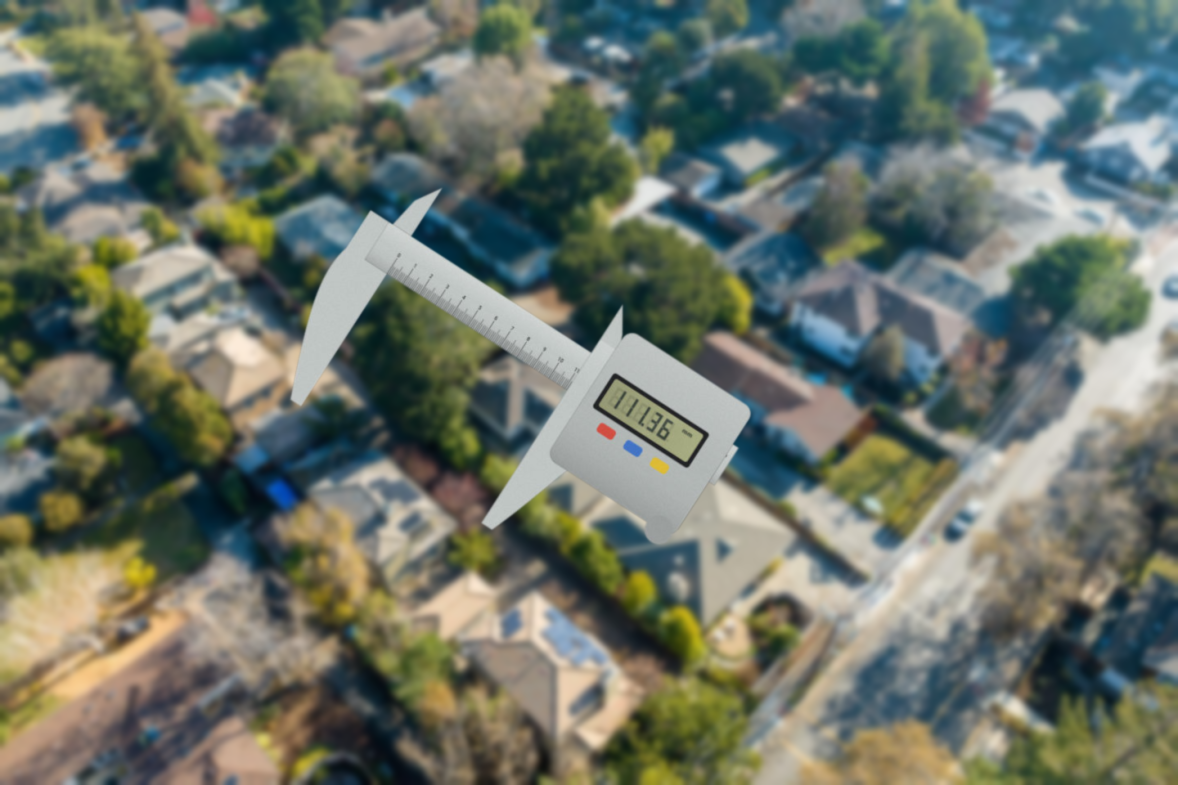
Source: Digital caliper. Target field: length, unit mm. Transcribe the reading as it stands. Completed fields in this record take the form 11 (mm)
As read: 111.36 (mm)
